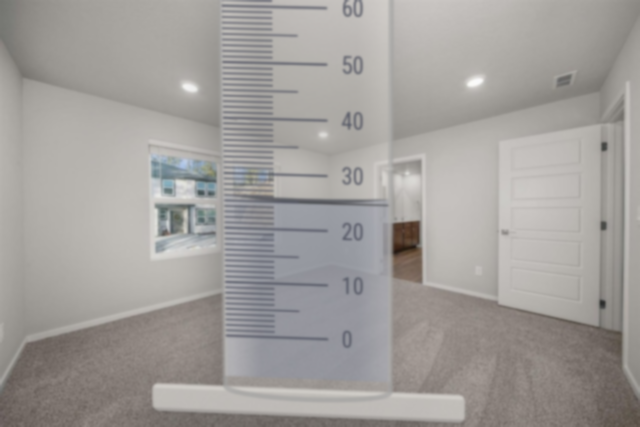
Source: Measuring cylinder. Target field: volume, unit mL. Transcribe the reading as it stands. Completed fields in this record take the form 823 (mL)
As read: 25 (mL)
